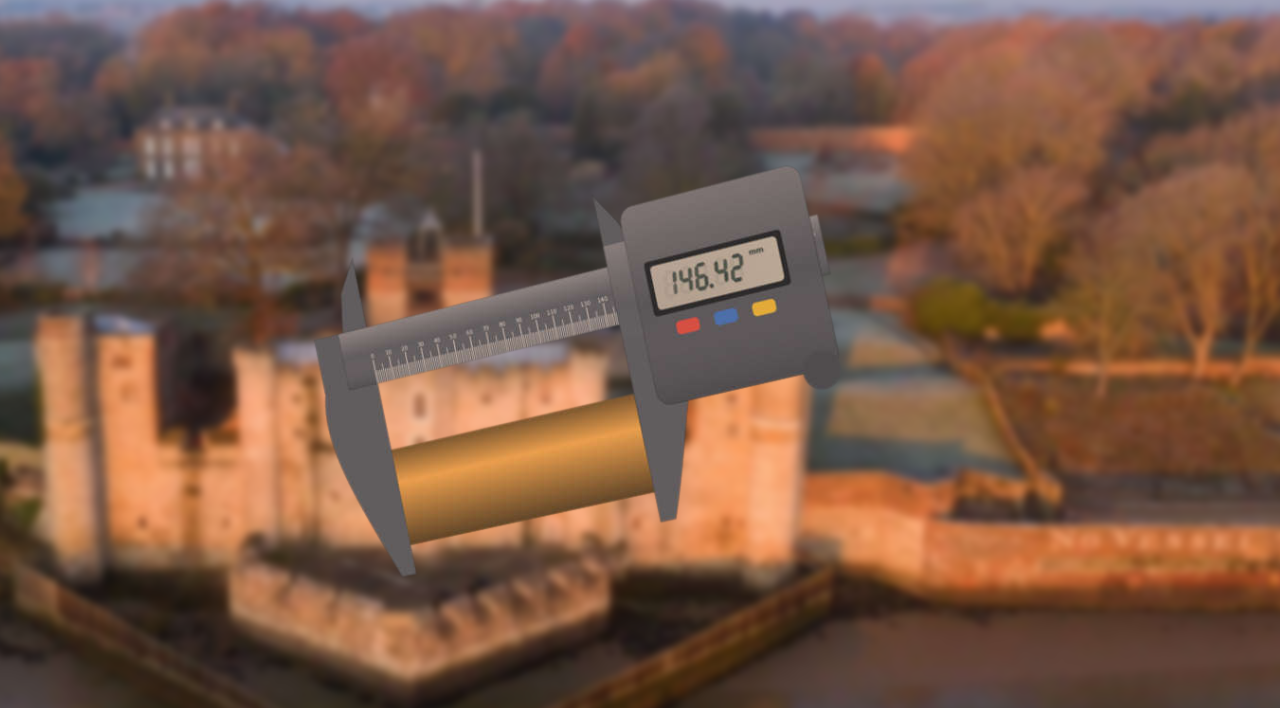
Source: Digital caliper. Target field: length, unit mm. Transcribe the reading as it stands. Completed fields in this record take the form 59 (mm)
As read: 146.42 (mm)
